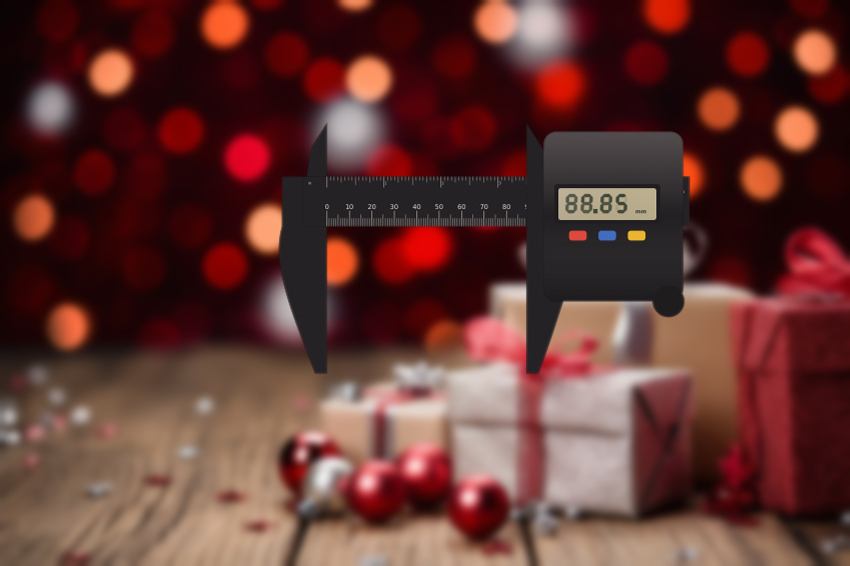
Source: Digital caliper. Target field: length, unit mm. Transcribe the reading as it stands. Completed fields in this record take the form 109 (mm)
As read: 88.85 (mm)
